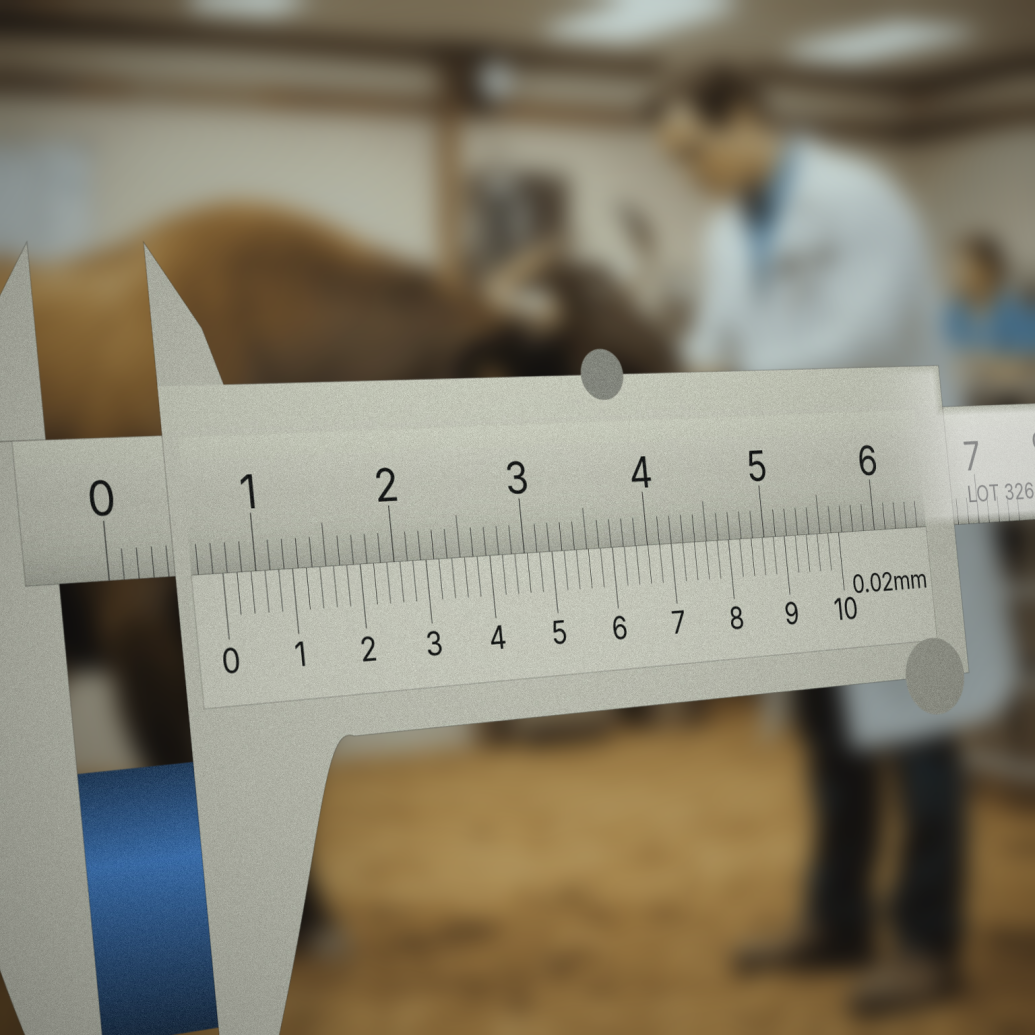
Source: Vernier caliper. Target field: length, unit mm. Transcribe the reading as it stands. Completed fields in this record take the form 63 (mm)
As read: 7.7 (mm)
